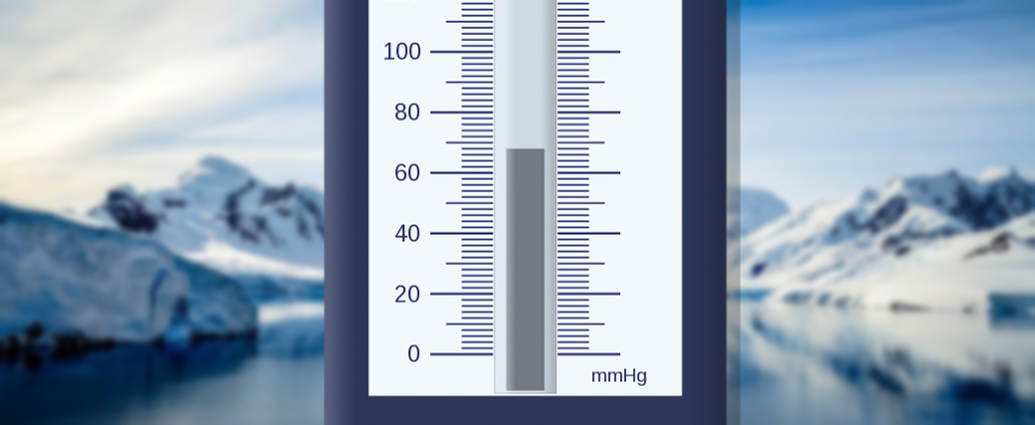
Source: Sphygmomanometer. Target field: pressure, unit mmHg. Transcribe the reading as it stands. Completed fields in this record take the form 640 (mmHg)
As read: 68 (mmHg)
